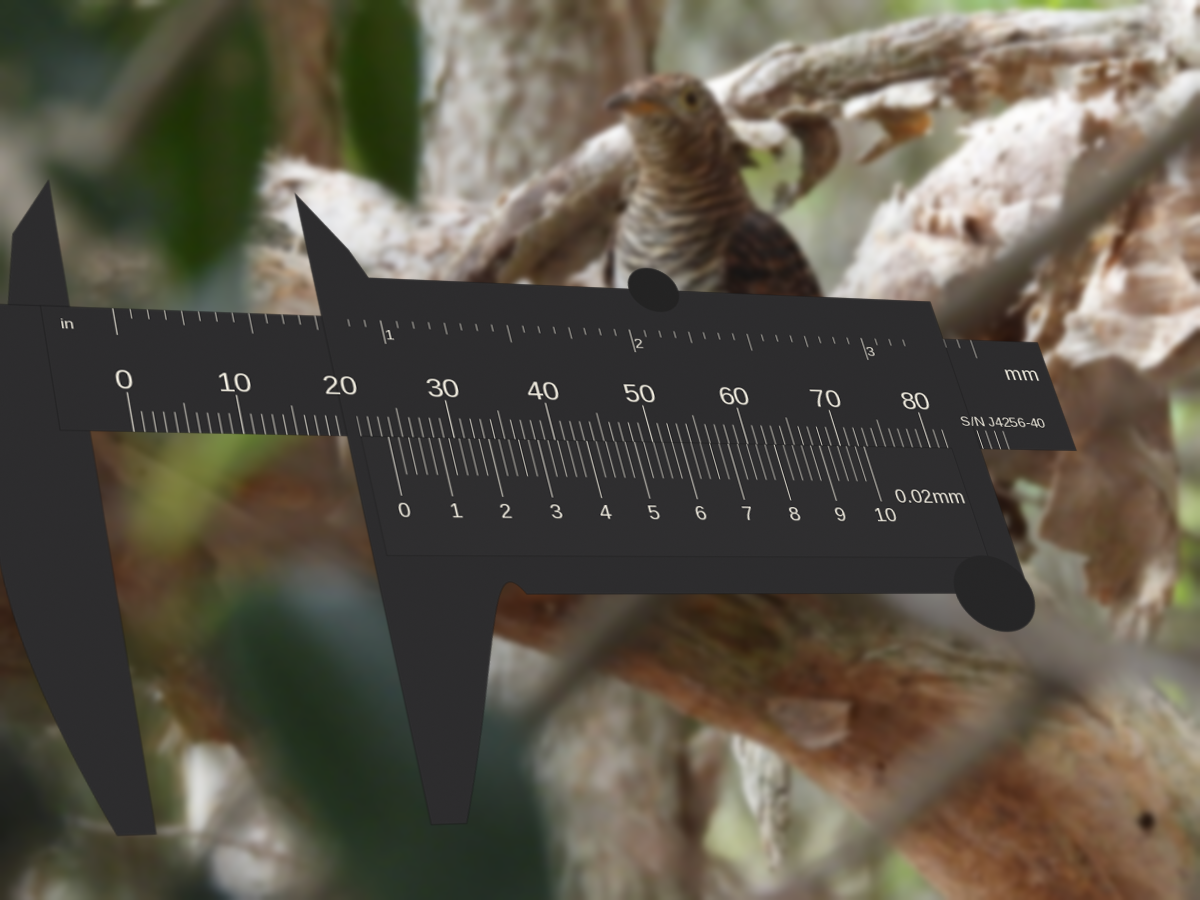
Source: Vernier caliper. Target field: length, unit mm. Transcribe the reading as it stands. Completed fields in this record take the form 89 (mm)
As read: 23.6 (mm)
